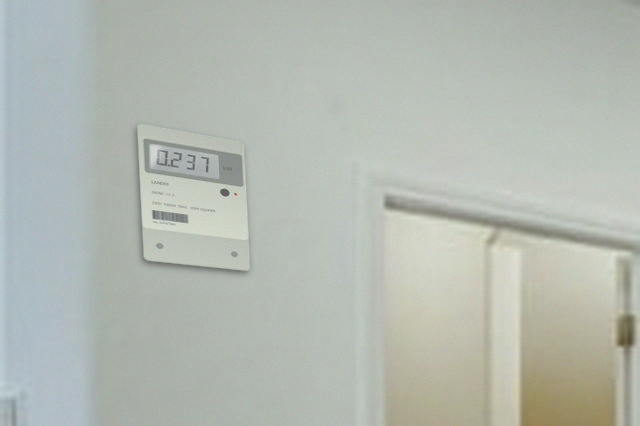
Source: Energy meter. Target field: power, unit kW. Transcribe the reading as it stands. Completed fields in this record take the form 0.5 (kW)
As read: 0.237 (kW)
